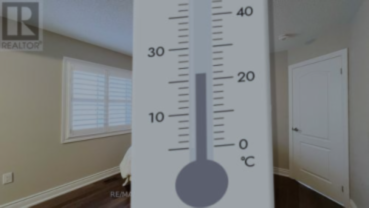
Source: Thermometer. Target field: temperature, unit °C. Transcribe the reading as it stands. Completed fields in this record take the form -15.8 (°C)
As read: 22 (°C)
